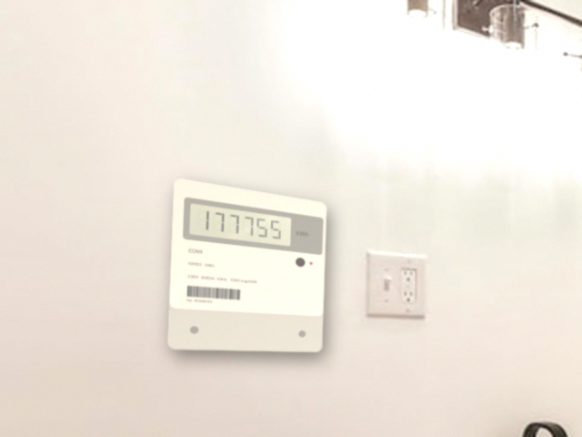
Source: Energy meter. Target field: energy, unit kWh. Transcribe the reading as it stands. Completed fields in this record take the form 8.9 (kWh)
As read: 177755 (kWh)
